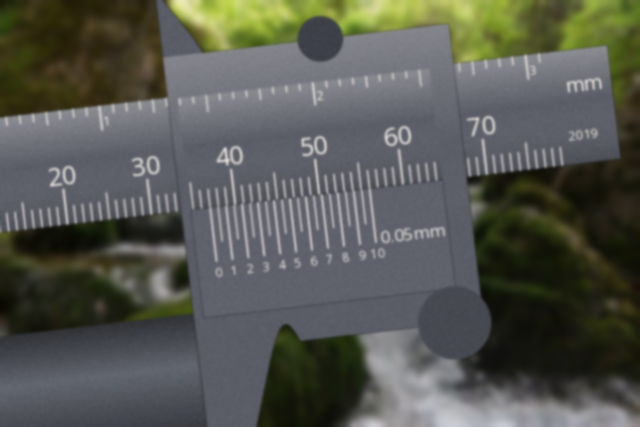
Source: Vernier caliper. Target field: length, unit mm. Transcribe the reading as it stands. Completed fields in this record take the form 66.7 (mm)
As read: 37.0 (mm)
